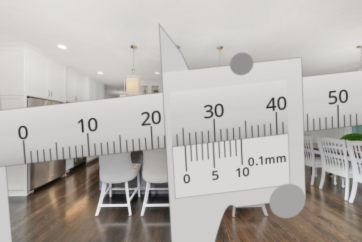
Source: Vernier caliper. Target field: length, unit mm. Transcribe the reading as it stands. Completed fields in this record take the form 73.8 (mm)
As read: 25.2 (mm)
